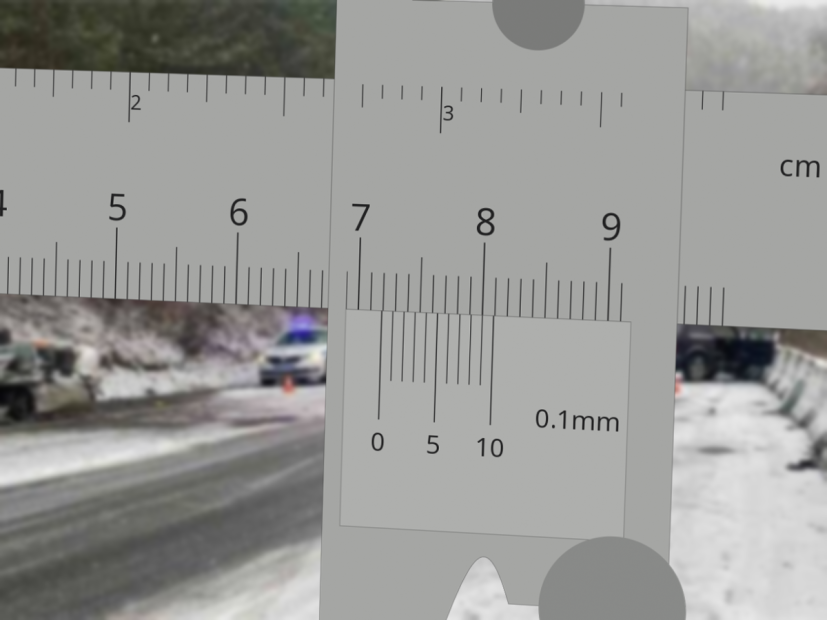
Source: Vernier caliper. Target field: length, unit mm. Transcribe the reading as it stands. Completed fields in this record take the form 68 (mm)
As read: 71.9 (mm)
